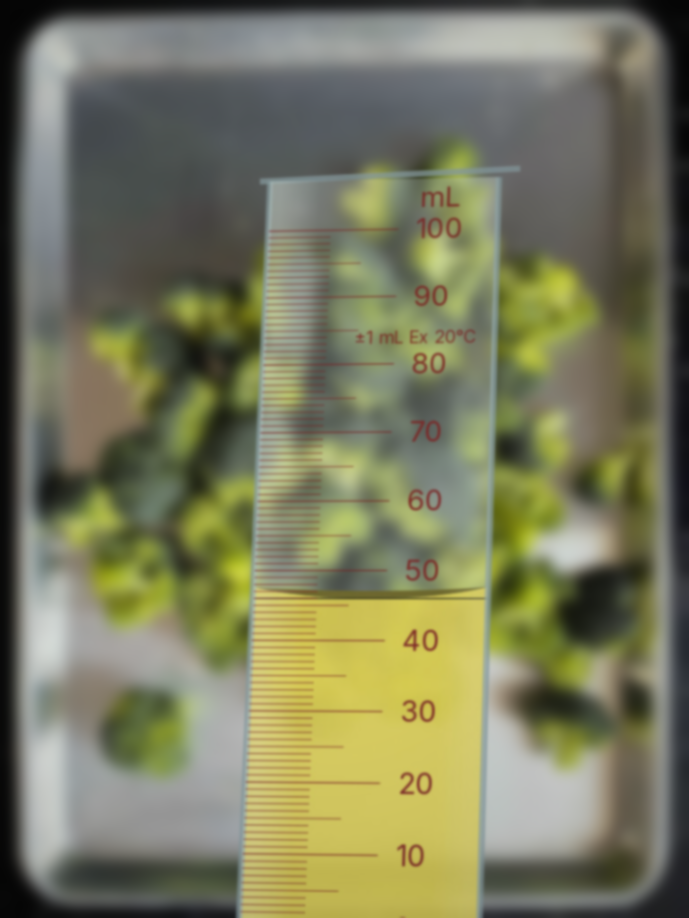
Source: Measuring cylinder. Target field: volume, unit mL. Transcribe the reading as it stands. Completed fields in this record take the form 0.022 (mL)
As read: 46 (mL)
